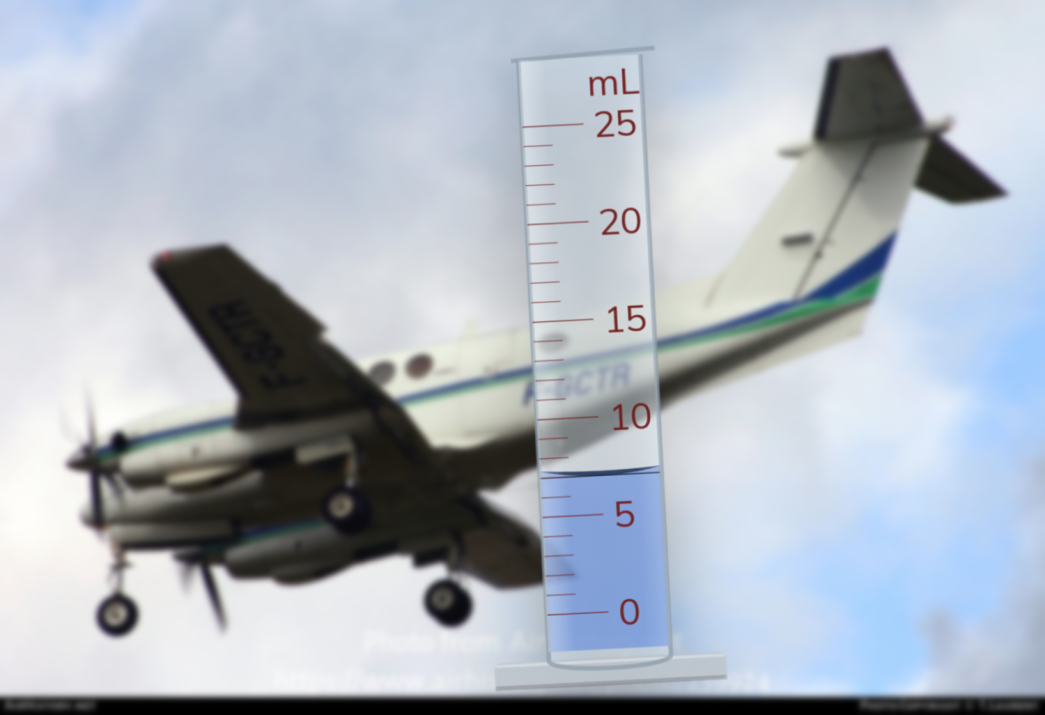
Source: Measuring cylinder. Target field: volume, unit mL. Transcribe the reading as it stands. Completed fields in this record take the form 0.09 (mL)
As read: 7 (mL)
